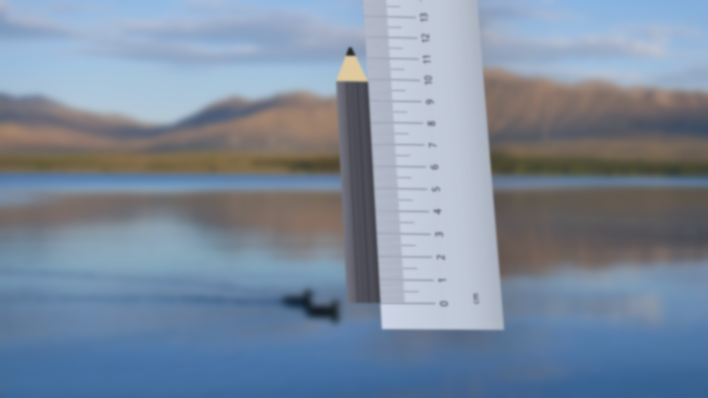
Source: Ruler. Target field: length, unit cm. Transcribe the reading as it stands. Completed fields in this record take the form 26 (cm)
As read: 11.5 (cm)
